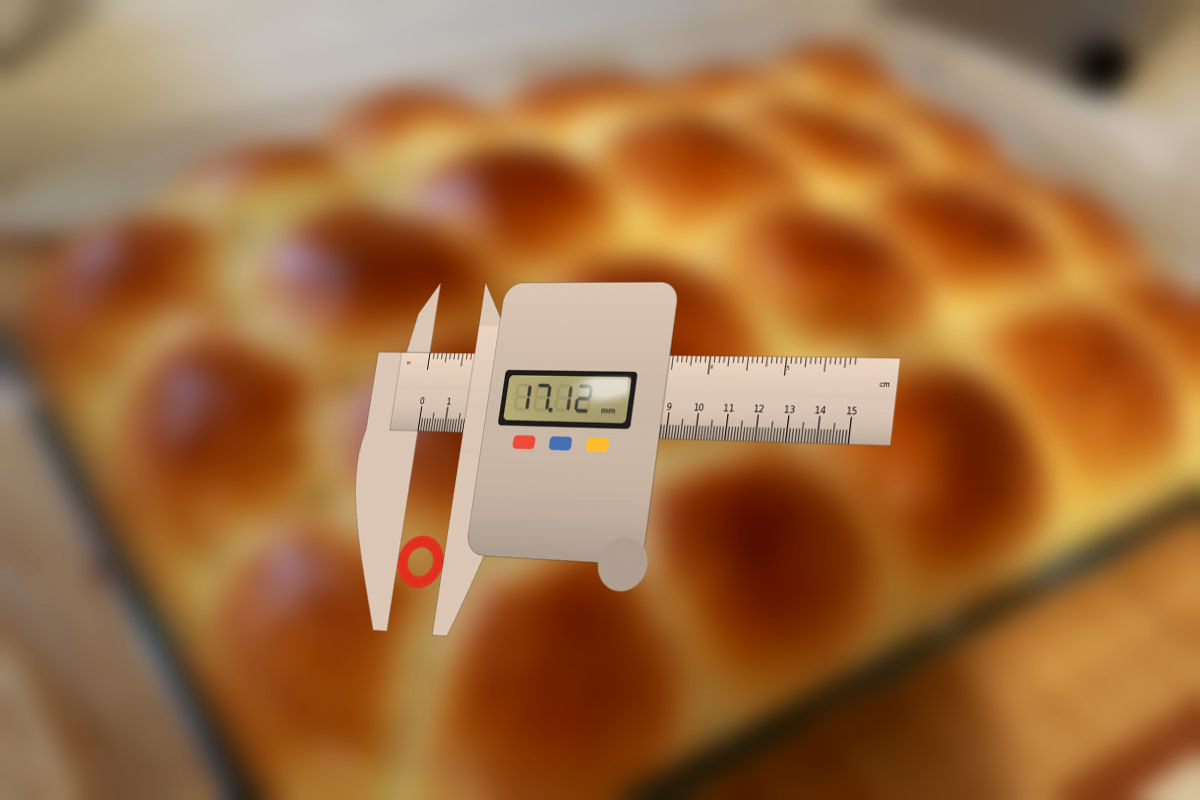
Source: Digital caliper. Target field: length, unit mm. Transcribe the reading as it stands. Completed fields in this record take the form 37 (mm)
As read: 17.12 (mm)
